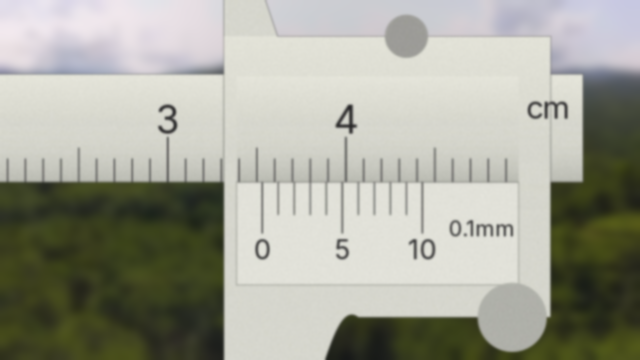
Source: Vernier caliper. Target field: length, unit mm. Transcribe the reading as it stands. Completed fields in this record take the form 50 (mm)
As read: 35.3 (mm)
